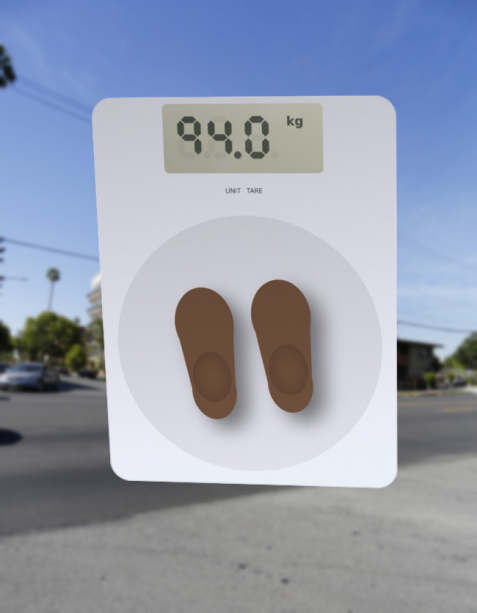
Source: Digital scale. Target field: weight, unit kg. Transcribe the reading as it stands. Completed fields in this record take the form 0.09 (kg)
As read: 94.0 (kg)
